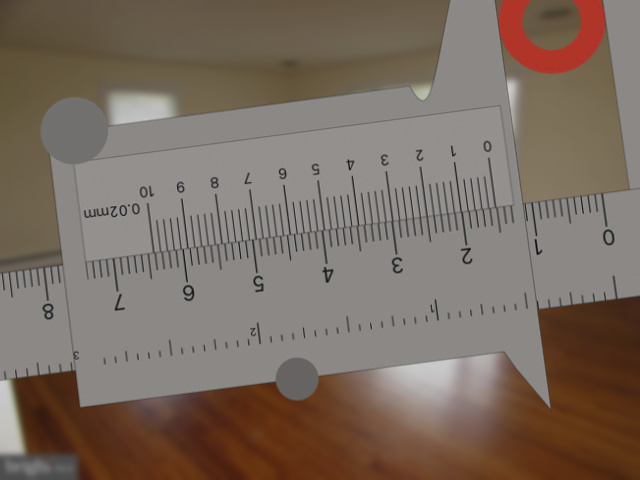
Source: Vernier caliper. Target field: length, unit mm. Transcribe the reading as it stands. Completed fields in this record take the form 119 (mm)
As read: 15.2 (mm)
